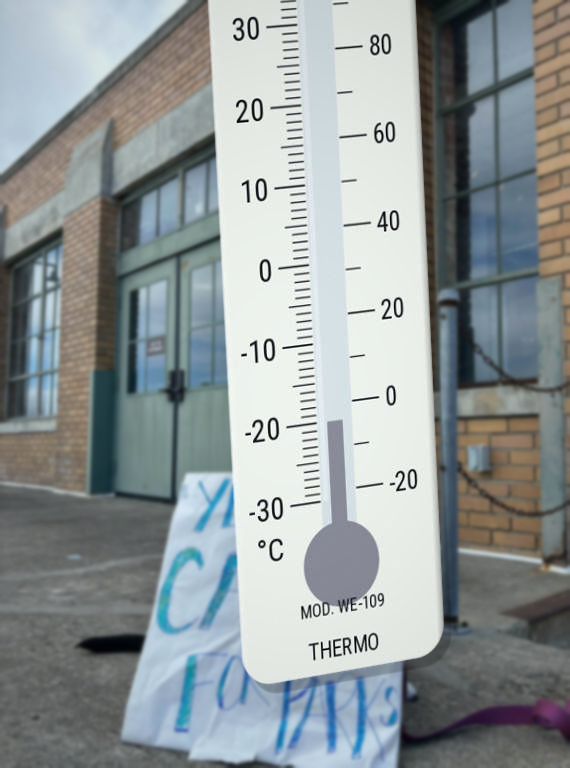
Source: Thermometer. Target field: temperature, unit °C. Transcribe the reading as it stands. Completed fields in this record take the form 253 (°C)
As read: -20 (°C)
